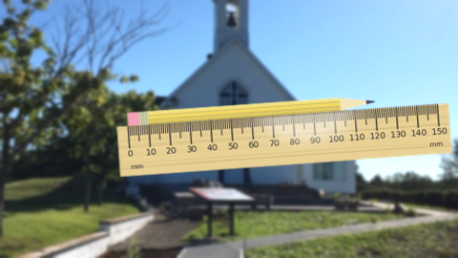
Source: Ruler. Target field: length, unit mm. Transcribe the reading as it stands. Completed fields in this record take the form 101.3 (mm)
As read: 120 (mm)
